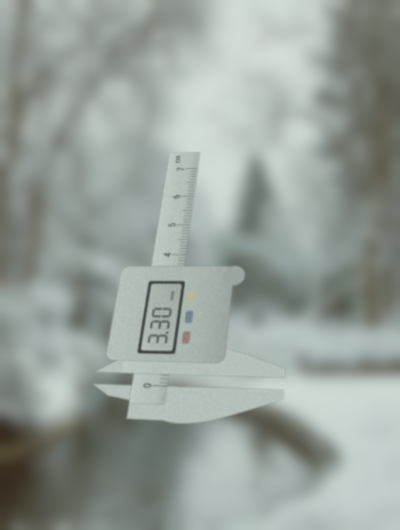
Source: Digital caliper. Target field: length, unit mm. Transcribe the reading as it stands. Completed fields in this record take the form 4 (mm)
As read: 3.30 (mm)
